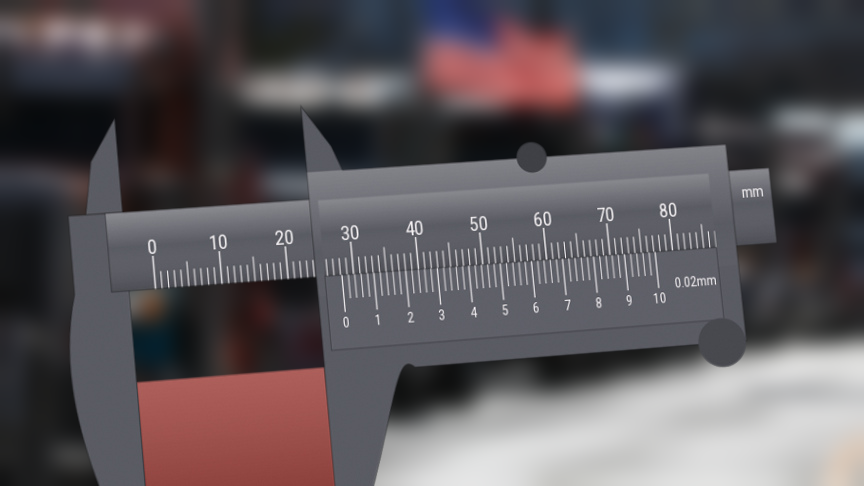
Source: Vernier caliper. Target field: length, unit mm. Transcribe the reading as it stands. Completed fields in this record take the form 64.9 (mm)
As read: 28.2 (mm)
